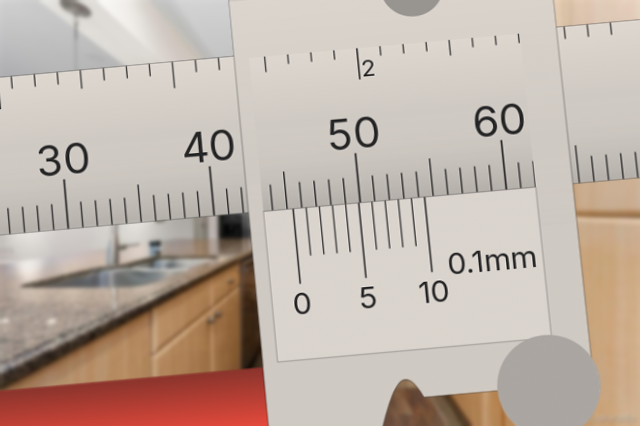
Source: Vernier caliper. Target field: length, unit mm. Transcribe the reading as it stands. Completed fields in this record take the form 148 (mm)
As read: 45.4 (mm)
